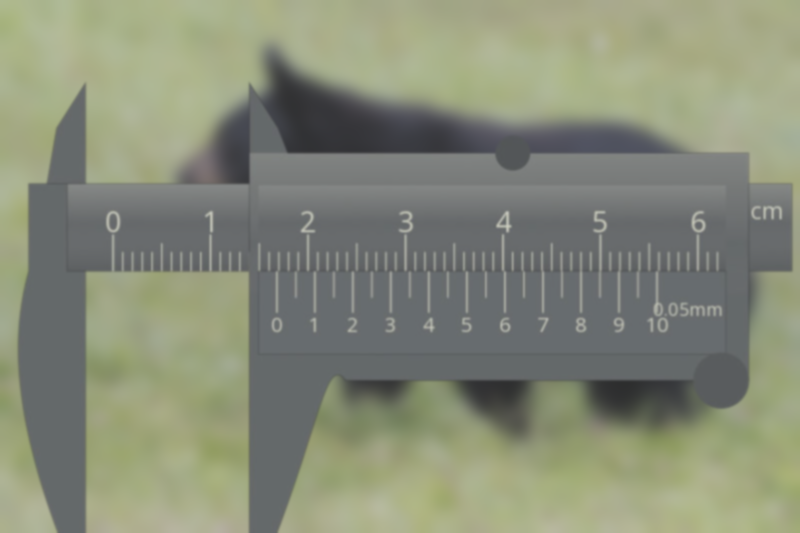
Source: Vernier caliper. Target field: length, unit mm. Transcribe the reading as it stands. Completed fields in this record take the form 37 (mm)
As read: 16.8 (mm)
